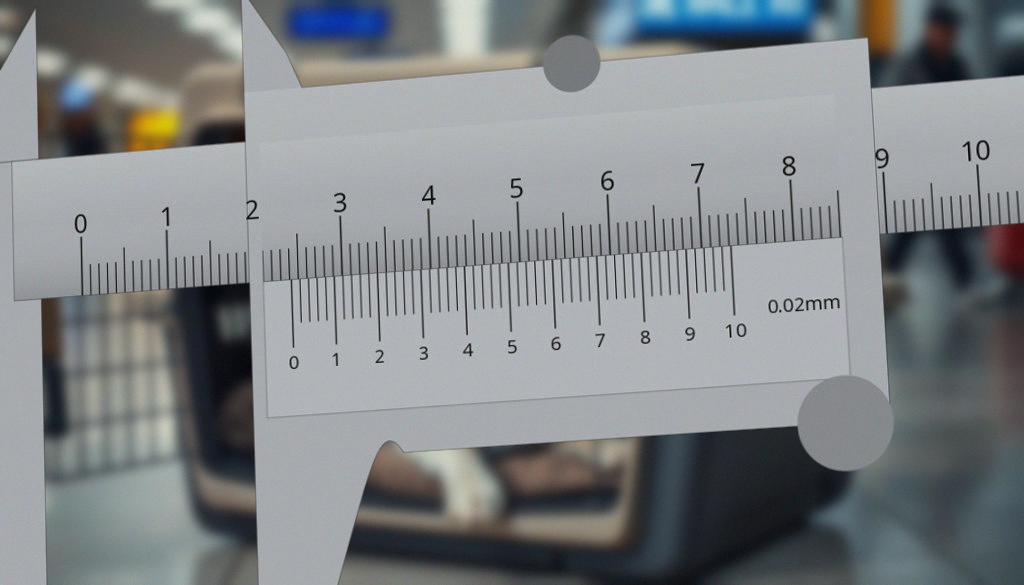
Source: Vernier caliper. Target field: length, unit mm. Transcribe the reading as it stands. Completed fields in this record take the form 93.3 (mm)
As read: 24.2 (mm)
